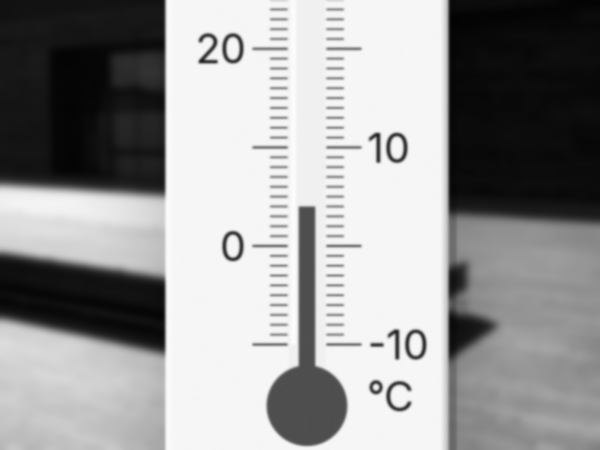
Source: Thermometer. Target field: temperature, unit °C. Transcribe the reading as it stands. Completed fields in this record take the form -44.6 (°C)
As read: 4 (°C)
